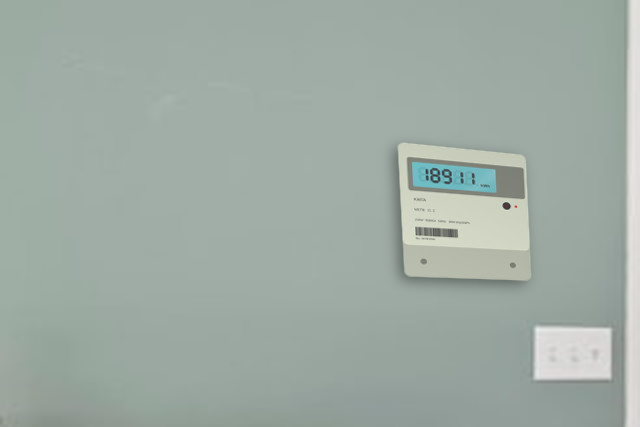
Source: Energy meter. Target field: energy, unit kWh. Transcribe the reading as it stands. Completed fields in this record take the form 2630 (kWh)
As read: 18911 (kWh)
